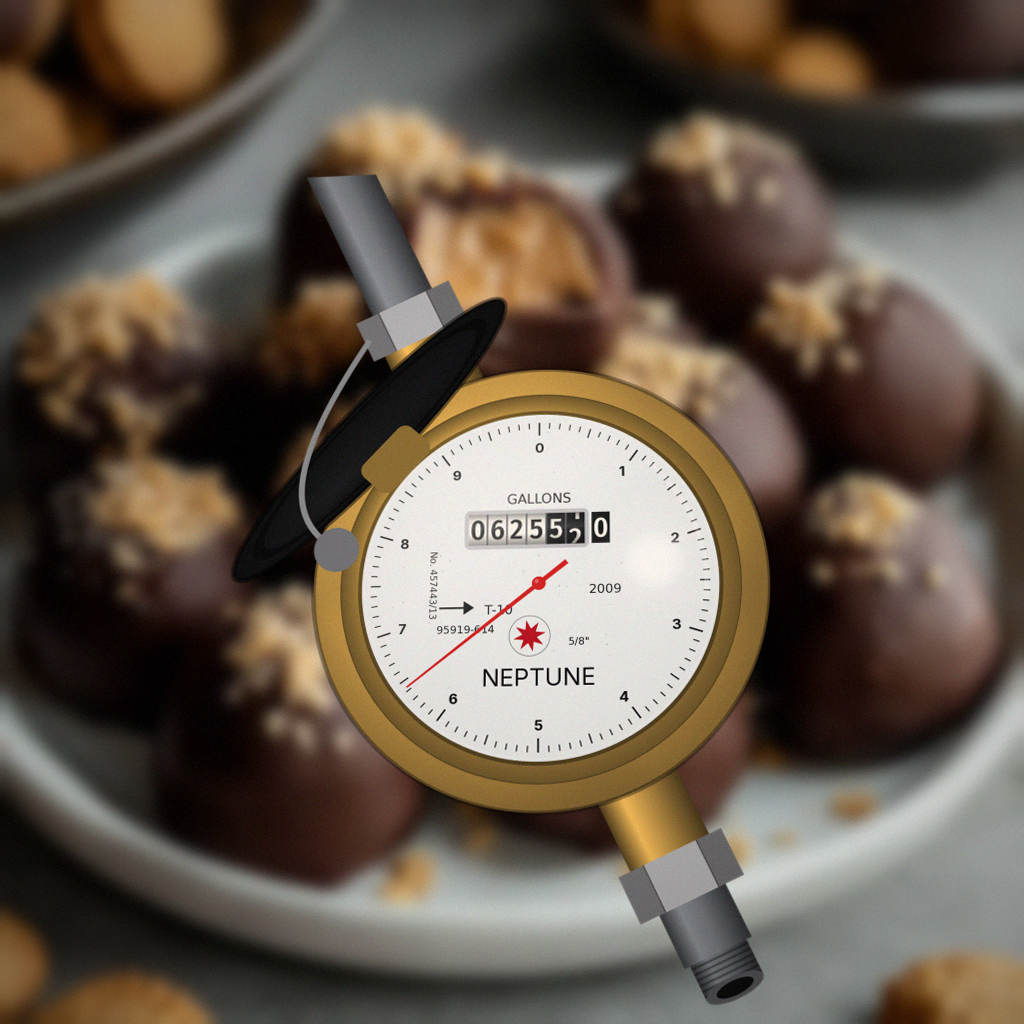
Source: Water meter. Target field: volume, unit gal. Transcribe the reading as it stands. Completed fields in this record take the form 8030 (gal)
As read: 625516.4 (gal)
